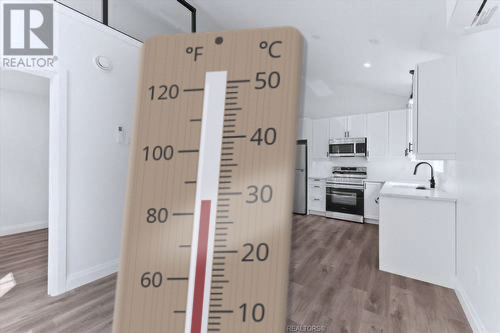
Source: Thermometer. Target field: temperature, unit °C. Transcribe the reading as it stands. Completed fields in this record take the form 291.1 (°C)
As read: 29 (°C)
